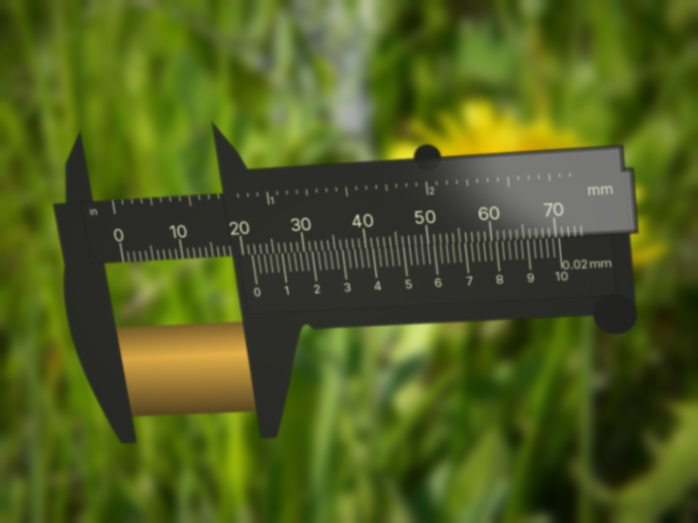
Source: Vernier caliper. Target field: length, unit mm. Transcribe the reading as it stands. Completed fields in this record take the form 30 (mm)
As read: 21.5 (mm)
